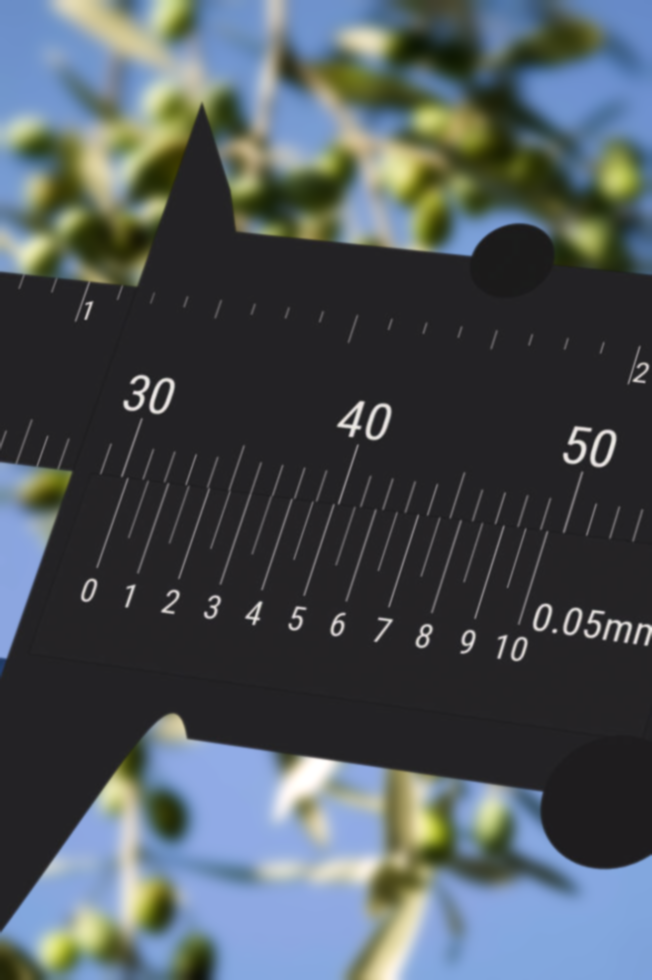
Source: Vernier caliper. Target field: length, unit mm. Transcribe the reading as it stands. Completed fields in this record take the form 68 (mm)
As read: 30.3 (mm)
